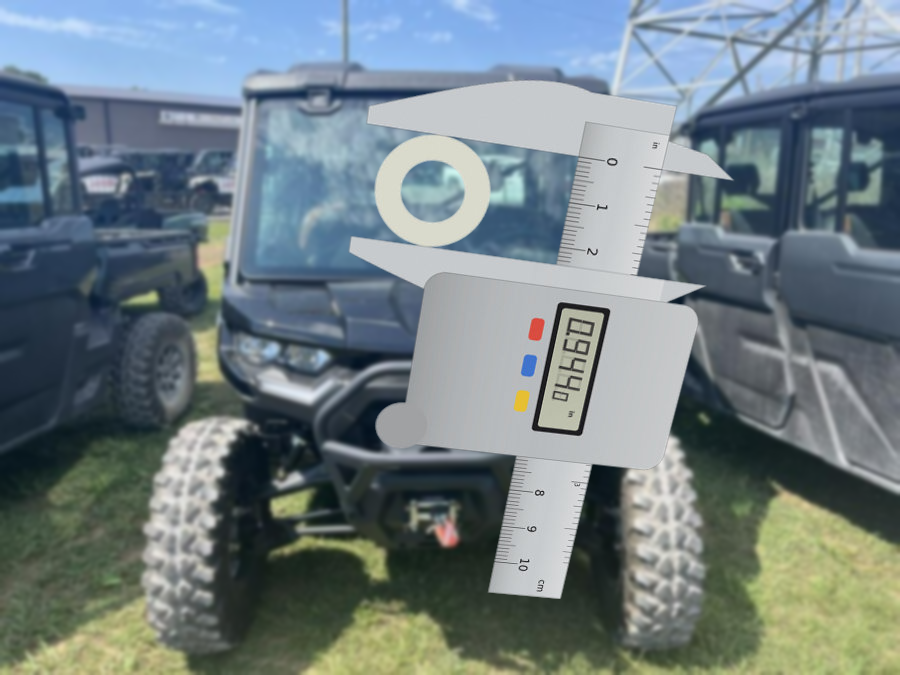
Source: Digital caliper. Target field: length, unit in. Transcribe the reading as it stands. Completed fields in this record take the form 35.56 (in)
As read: 0.9440 (in)
